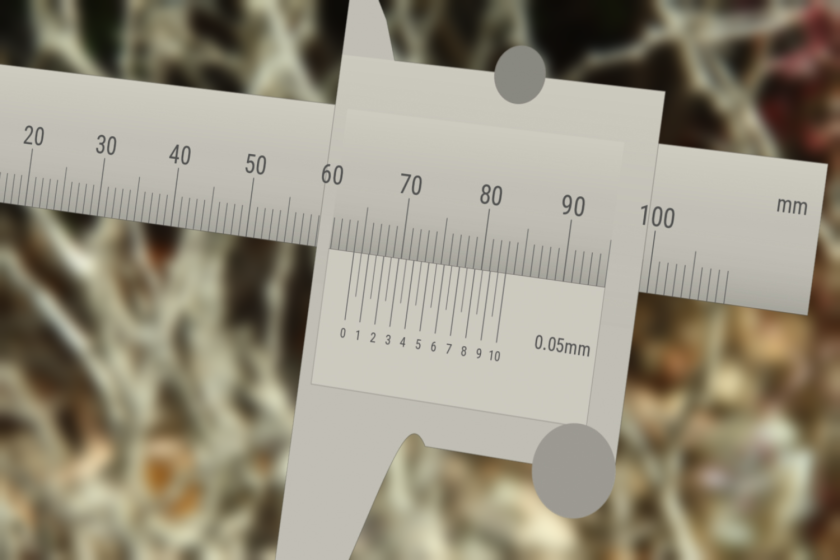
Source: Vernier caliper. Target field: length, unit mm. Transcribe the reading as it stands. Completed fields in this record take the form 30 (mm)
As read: 64.0 (mm)
